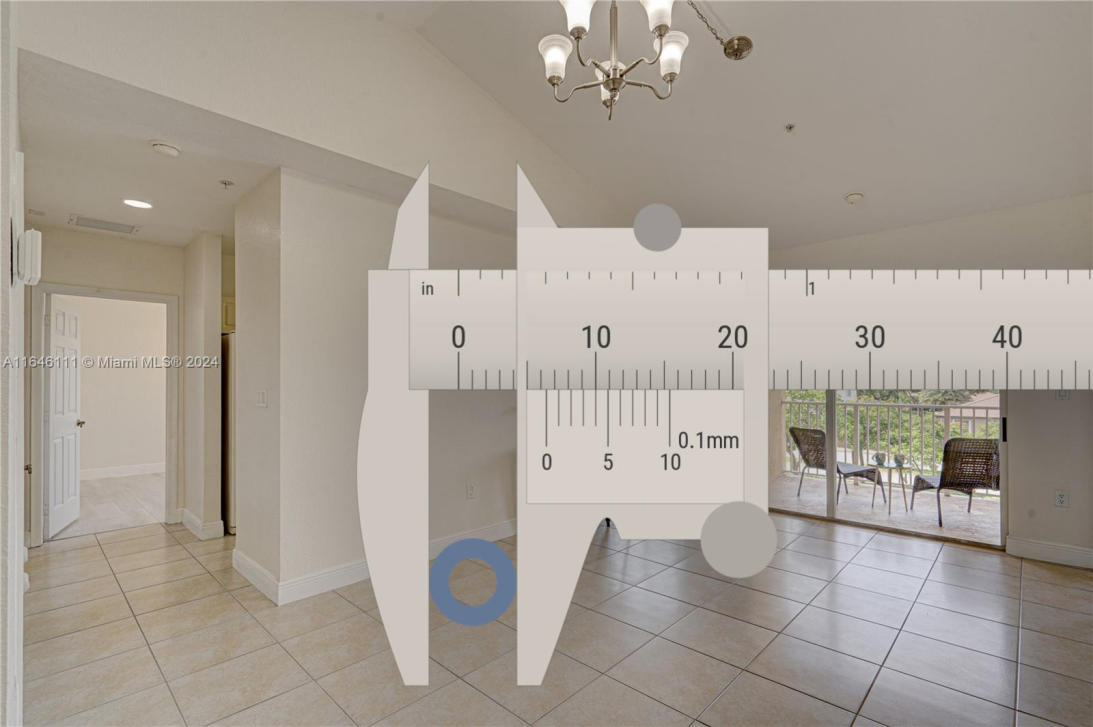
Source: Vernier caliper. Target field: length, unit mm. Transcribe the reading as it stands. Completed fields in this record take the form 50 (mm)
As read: 6.4 (mm)
